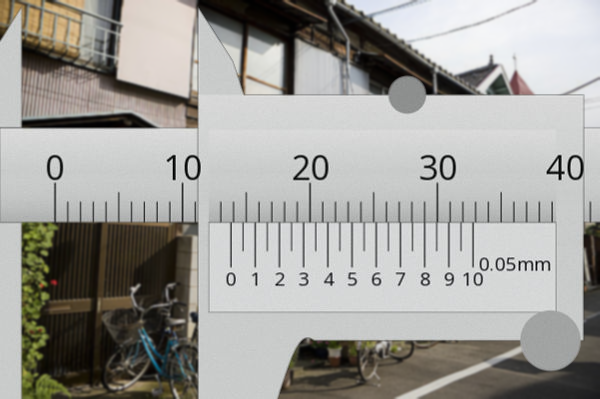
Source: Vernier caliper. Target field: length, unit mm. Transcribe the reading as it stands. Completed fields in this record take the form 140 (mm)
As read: 13.8 (mm)
